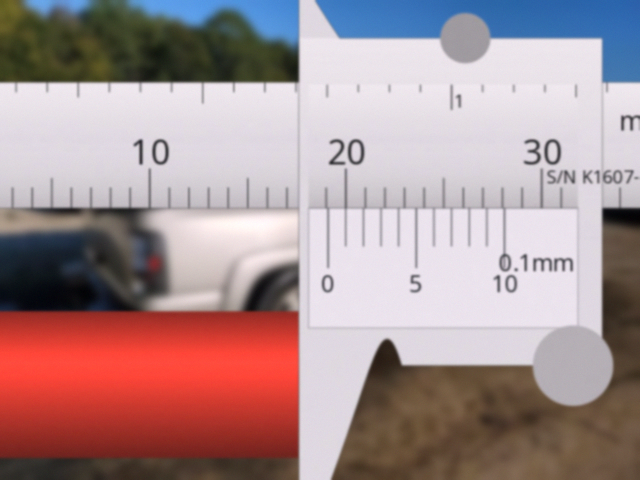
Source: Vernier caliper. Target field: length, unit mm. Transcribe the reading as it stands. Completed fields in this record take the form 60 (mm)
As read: 19.1 (mm)
